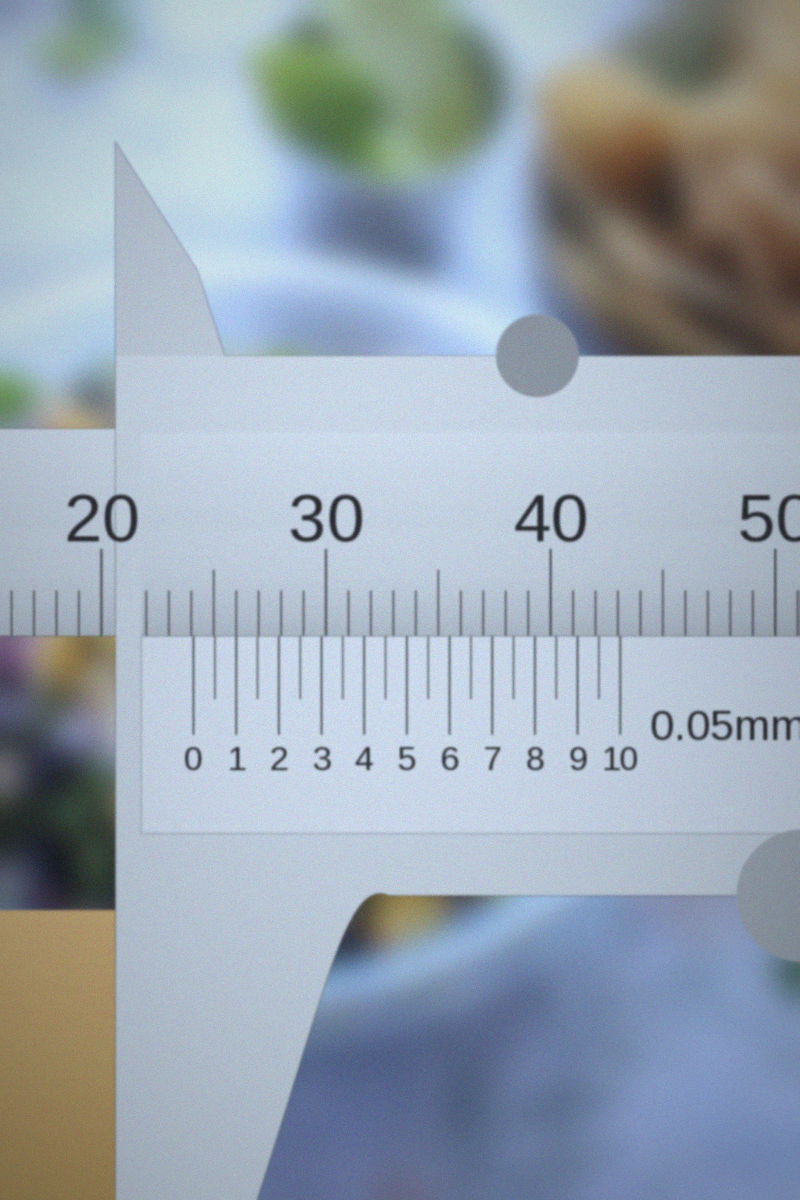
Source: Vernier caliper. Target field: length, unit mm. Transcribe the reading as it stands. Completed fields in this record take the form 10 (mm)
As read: 24.1 (mm)
